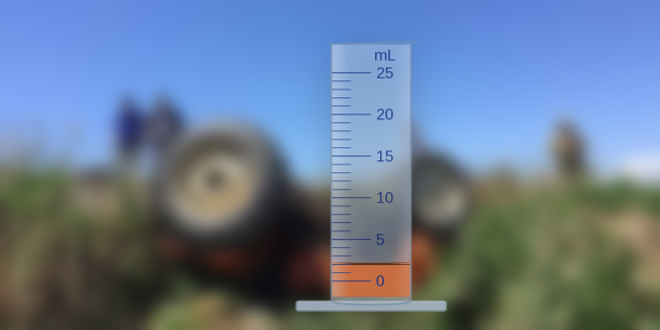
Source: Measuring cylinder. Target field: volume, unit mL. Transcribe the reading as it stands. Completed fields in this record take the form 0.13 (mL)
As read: 2 (mL)
